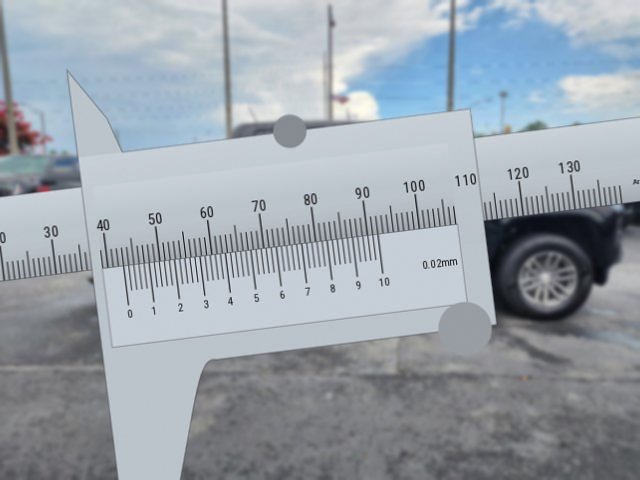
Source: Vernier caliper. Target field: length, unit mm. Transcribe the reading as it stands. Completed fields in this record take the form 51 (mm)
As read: 43.0 (mm)
